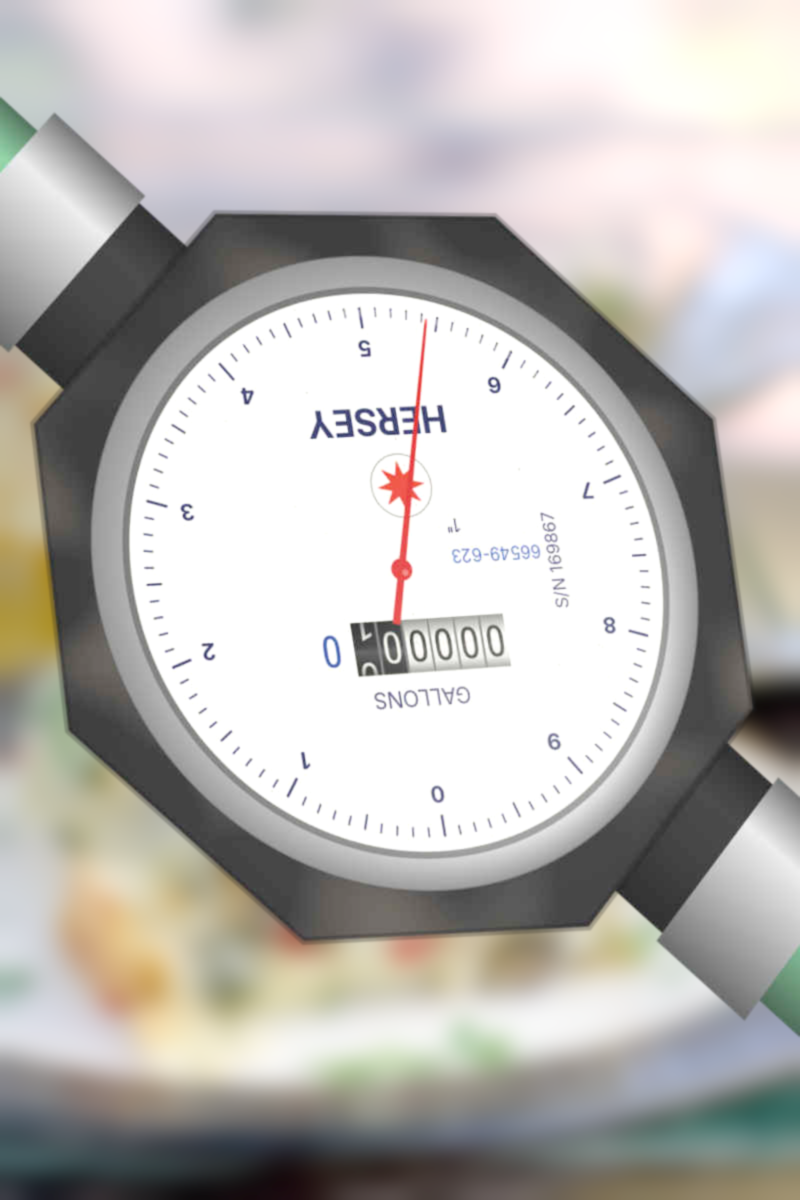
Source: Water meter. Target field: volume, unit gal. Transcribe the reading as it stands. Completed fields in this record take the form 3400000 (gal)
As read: 5.4 (gal)
